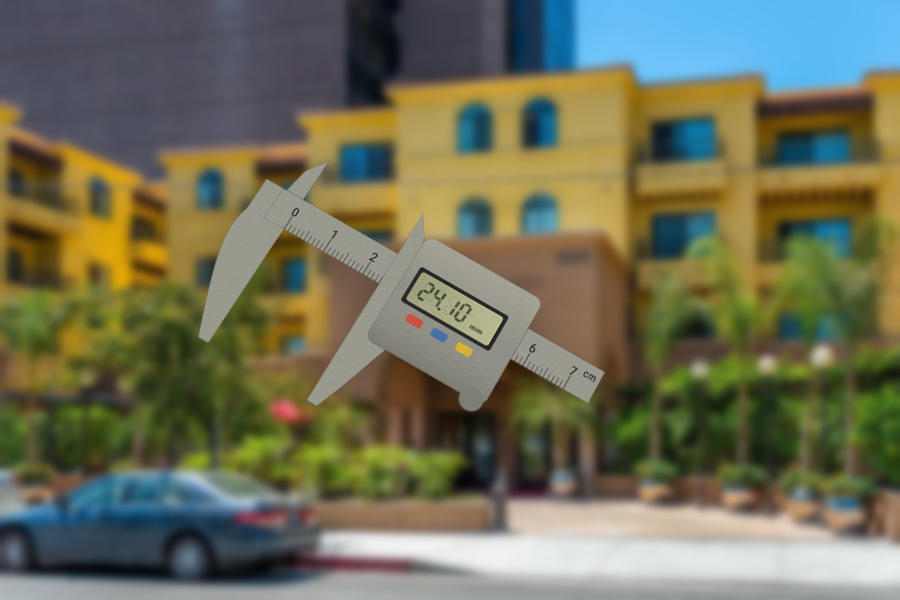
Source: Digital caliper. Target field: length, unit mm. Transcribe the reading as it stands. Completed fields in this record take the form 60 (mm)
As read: 24.10 (mm)
